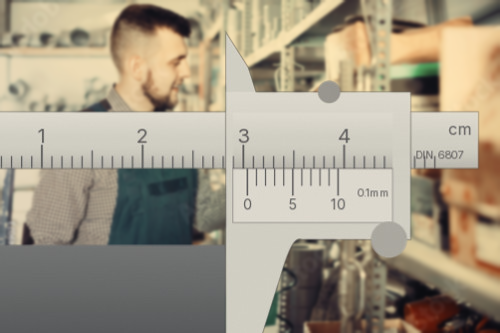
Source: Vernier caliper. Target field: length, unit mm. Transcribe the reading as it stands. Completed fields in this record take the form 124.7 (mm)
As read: 30.4 (mm)
